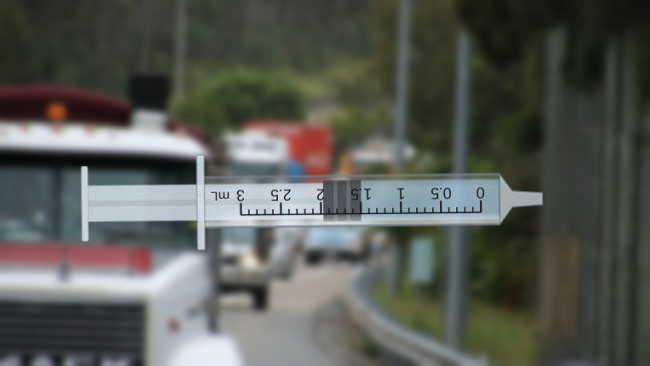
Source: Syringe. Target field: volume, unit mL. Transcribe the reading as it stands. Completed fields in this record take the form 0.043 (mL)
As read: 1.5 (mL)
